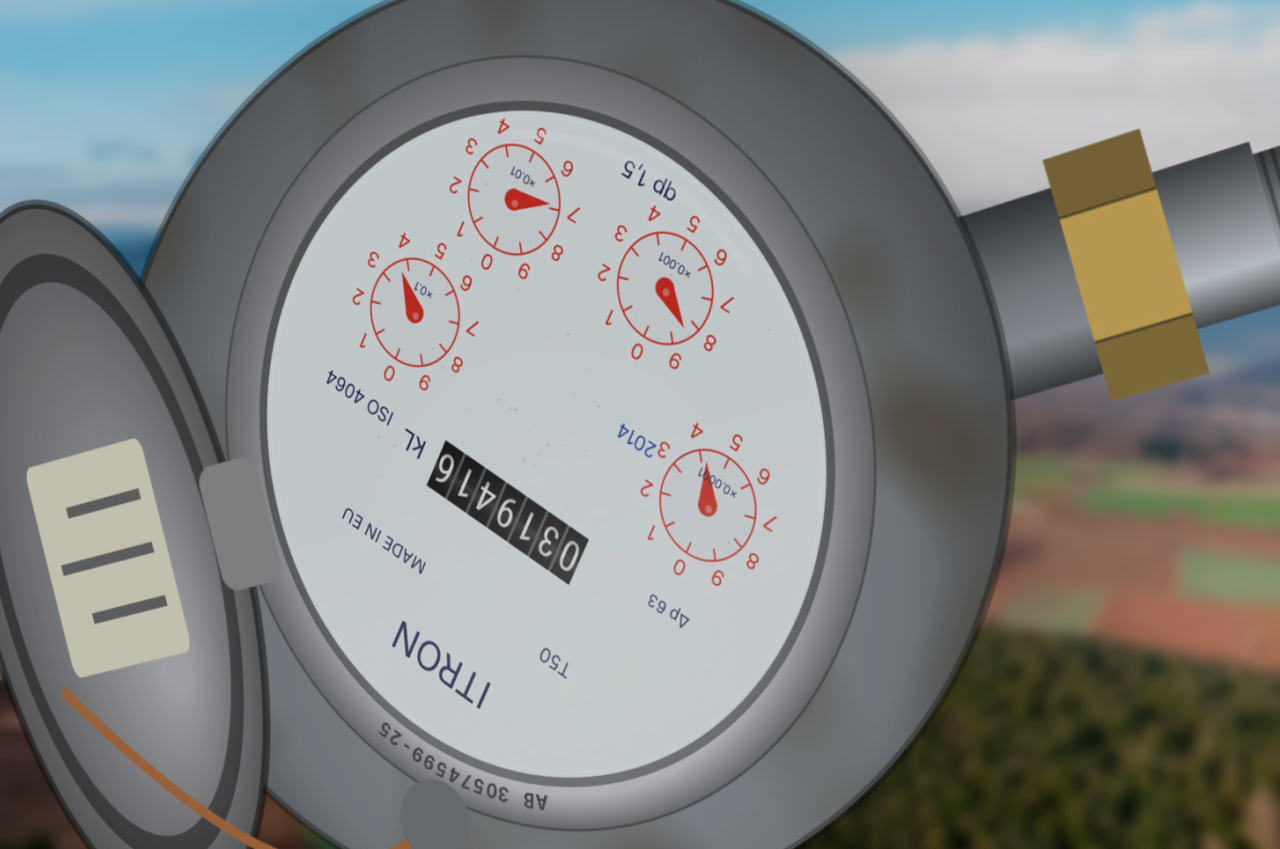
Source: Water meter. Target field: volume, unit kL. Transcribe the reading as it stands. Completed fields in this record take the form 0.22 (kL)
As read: 319416.3684 (kL)
